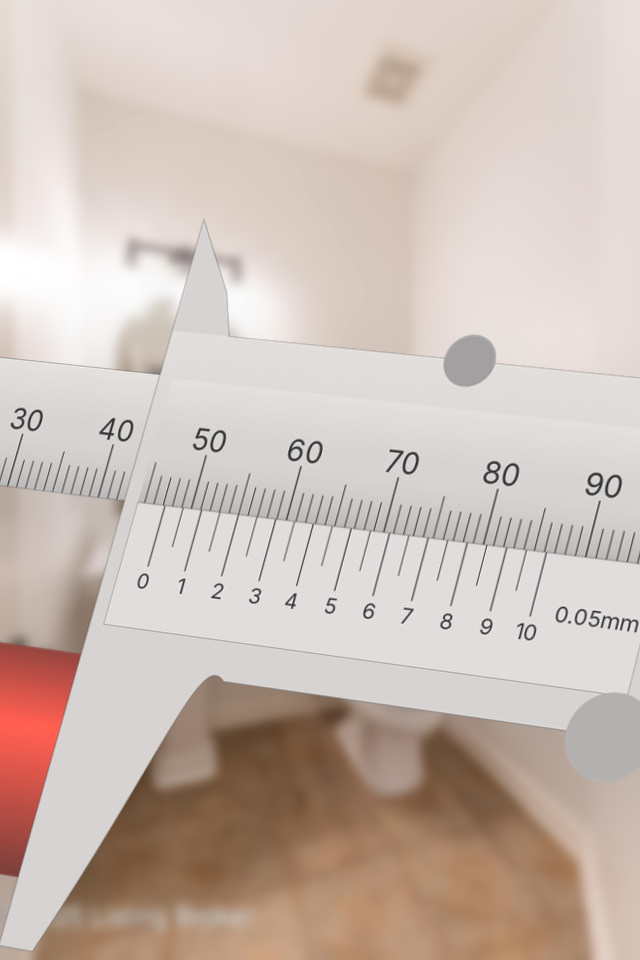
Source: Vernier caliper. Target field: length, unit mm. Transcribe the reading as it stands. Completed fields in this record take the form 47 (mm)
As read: 47.2 (mm)
